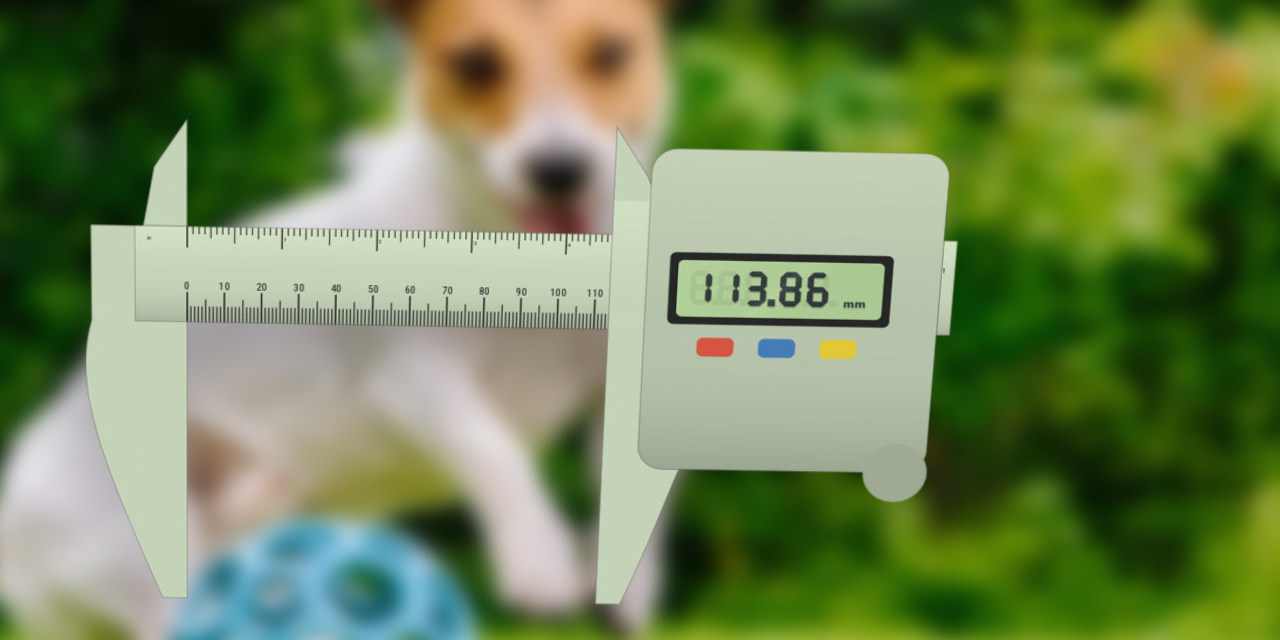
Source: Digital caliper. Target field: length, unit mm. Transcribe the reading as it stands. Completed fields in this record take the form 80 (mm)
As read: 113.86 (mm)
